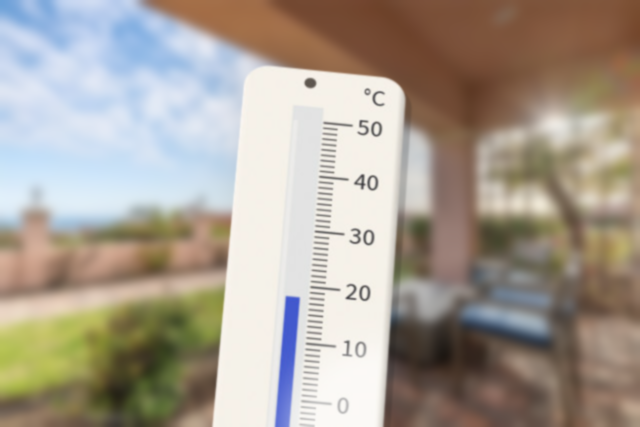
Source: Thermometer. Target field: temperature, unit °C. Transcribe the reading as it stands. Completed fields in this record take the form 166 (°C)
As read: 18 (°C)
